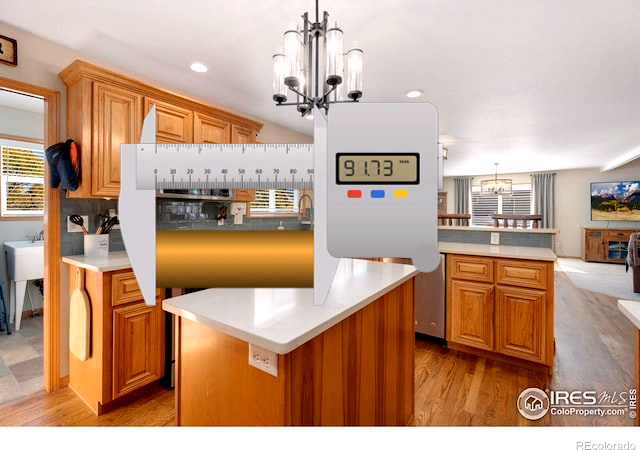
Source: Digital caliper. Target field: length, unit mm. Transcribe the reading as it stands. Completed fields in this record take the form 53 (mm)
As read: 91.73 (mm)
